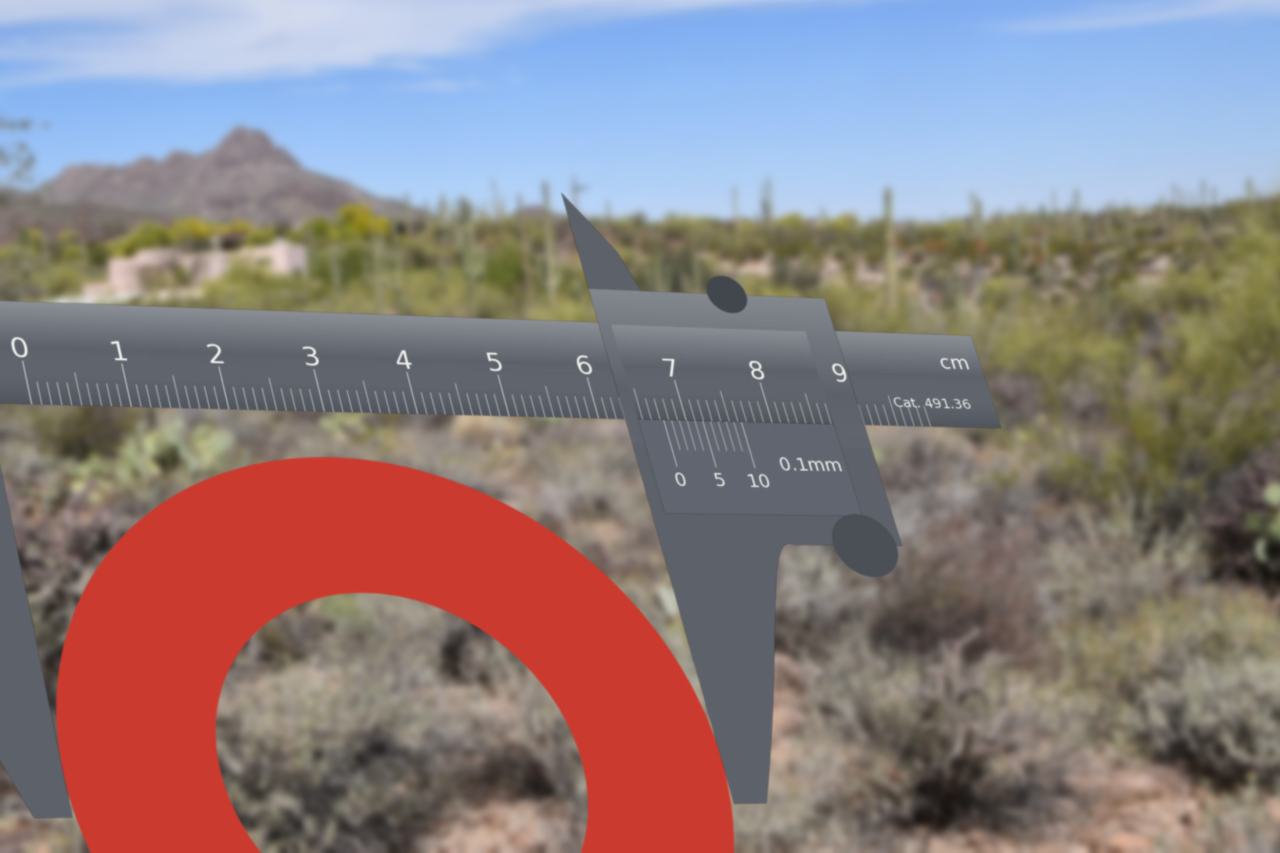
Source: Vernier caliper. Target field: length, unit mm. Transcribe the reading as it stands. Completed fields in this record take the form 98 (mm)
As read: 67.4 (mm)
